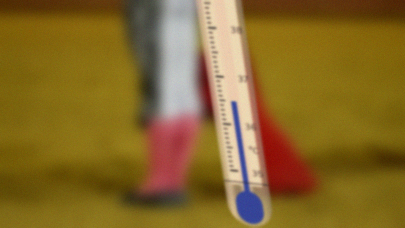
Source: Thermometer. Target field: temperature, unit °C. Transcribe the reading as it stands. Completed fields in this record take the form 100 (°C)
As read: 36.5 (°C)
